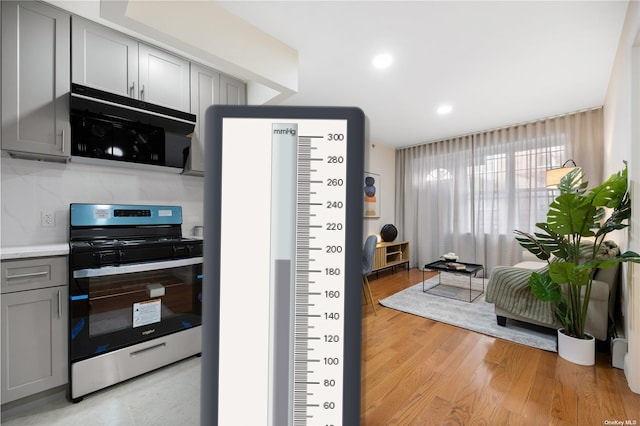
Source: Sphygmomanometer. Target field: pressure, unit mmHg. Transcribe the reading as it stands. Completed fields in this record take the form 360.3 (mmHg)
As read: 190 (mmHg)
